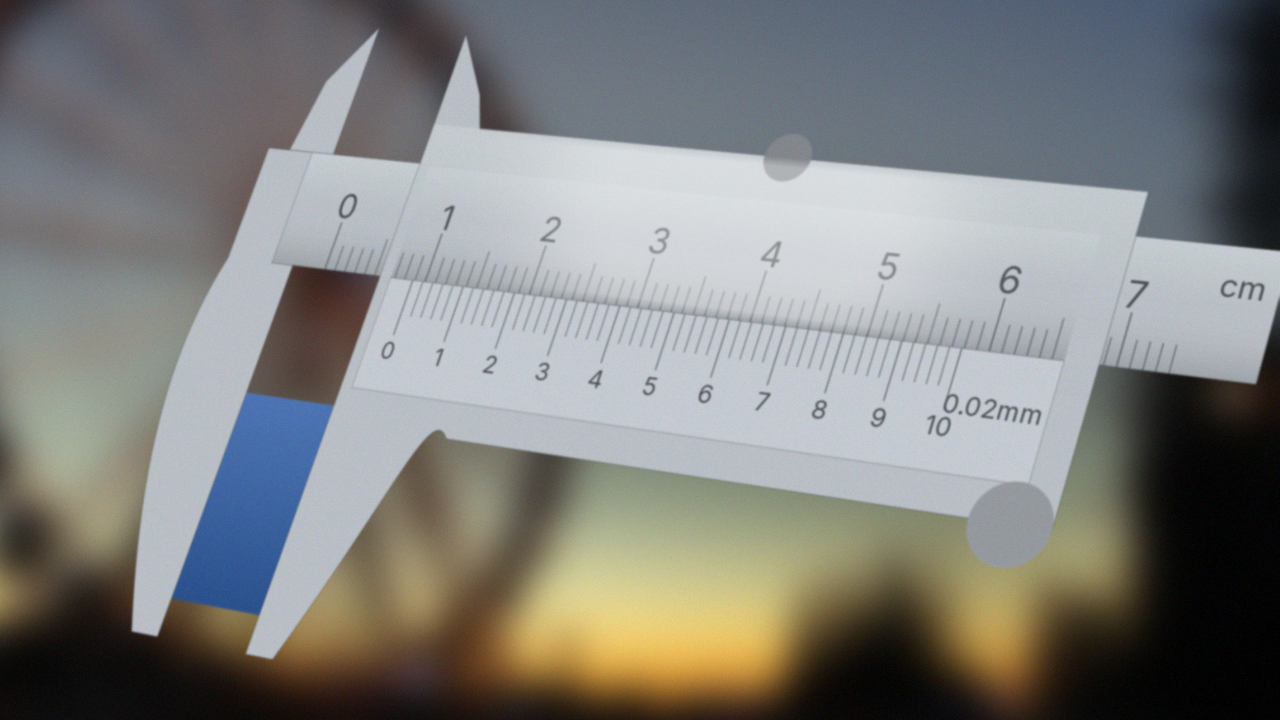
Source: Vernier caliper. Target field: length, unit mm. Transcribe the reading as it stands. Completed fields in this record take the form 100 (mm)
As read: 8.8 (mm)
